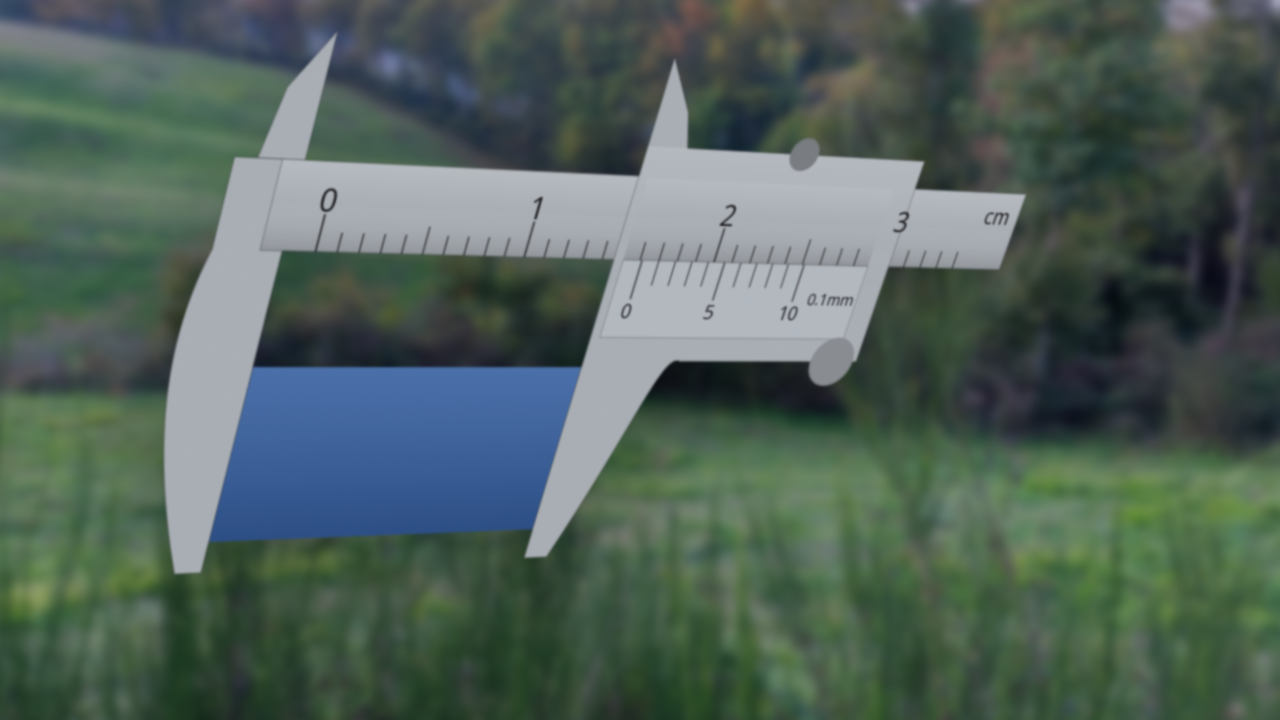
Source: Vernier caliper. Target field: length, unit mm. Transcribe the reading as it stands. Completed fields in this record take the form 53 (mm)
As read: 16.1 (mm)
